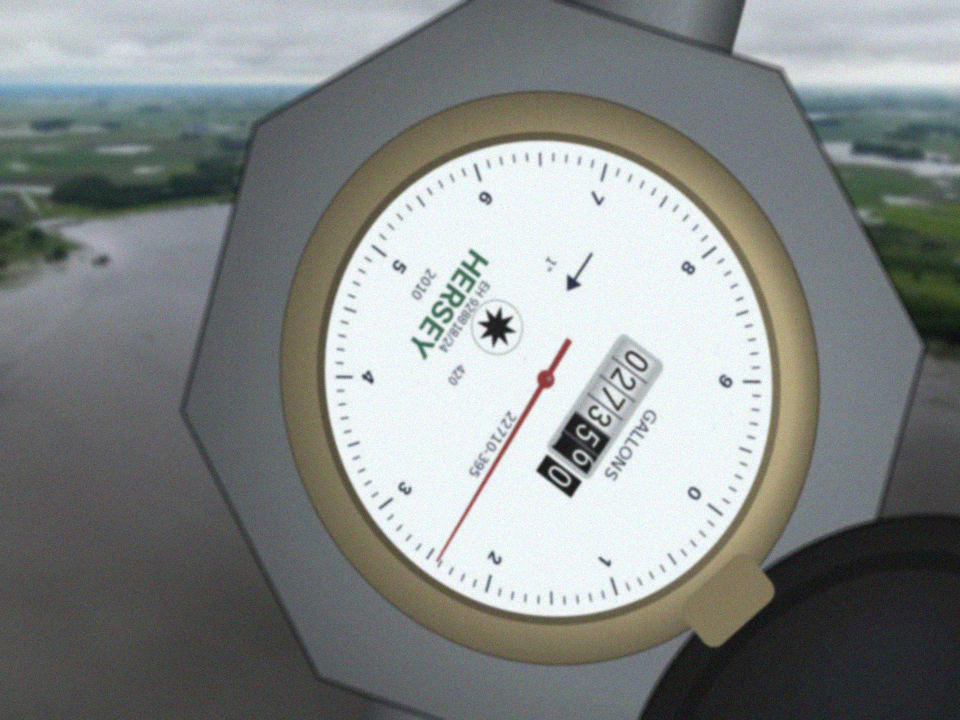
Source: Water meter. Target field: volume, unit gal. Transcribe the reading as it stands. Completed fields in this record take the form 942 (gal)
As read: 273562.4 (gal)
